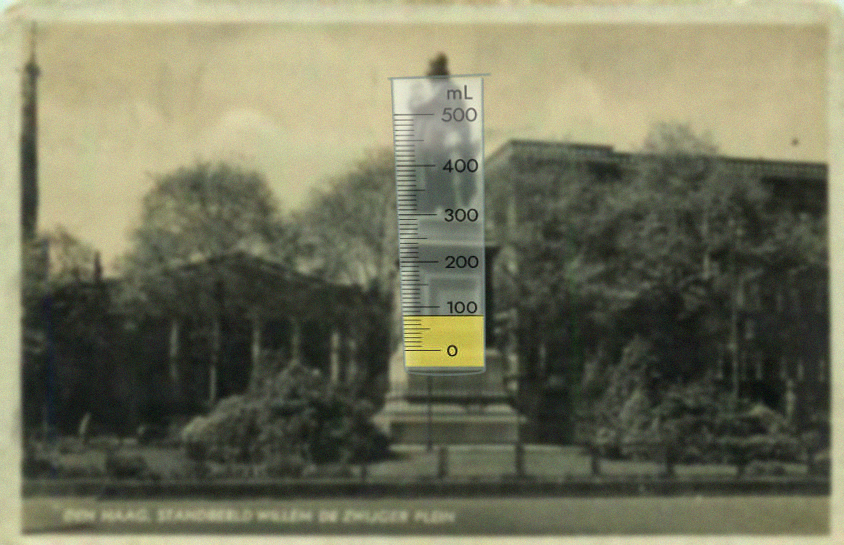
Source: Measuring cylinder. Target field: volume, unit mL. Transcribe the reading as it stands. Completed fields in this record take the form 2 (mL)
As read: 80 (mL)
